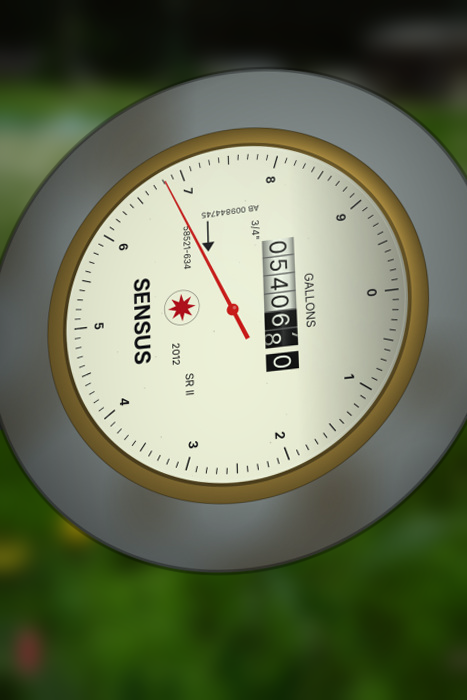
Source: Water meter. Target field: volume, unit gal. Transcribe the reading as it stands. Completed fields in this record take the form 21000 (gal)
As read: 540676.8 (gal)
